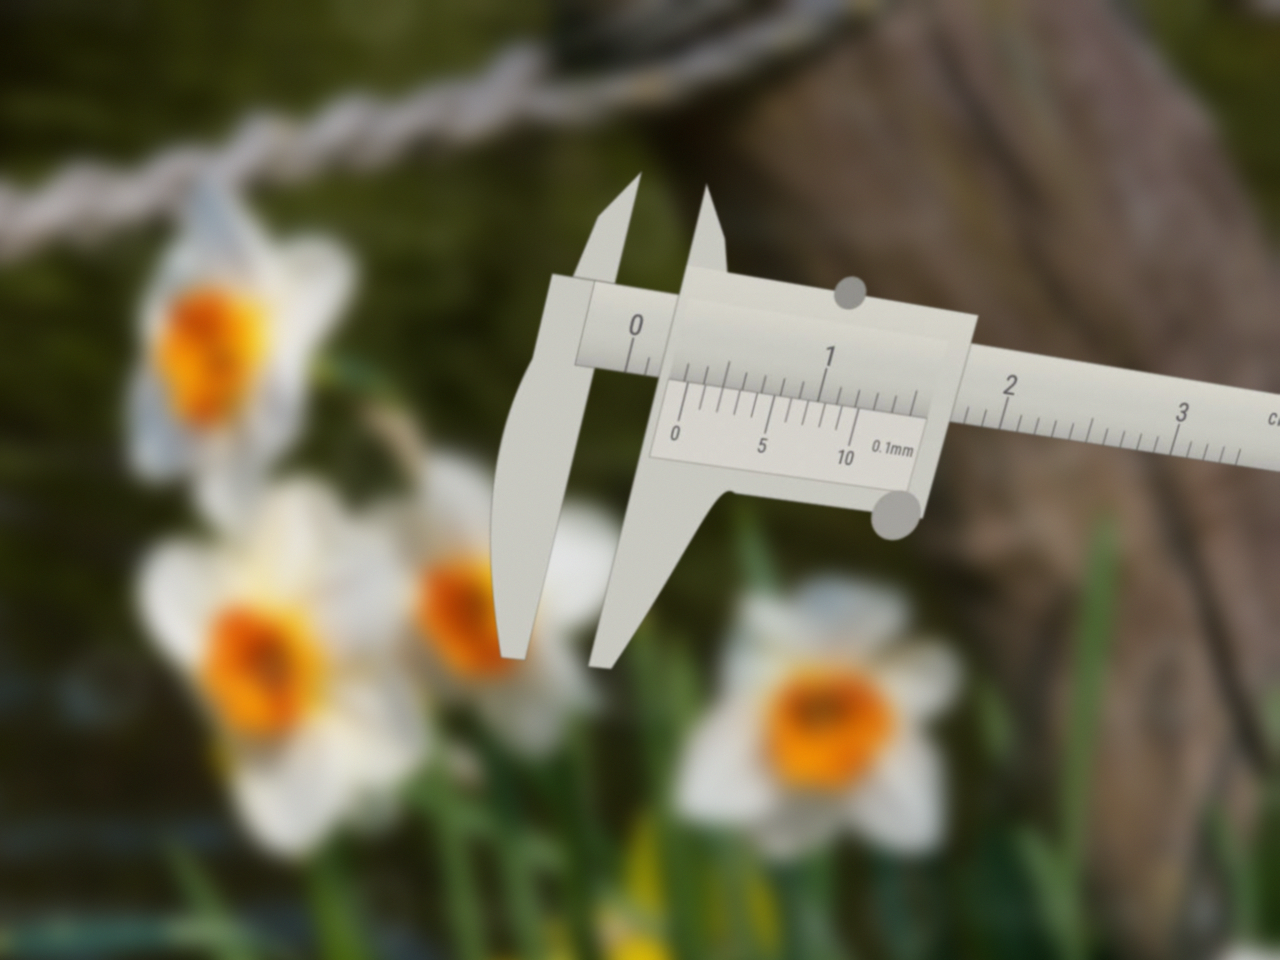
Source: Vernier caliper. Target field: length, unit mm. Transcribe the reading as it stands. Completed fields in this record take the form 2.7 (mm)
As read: 3.2 (mm)
